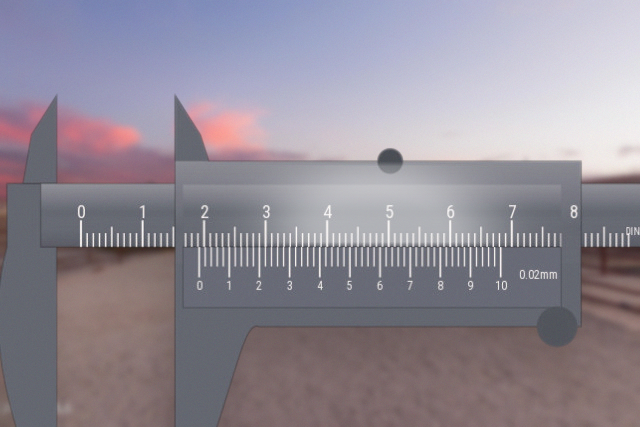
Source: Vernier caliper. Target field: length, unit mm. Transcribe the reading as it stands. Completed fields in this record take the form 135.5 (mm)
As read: 19.2 (mm)
